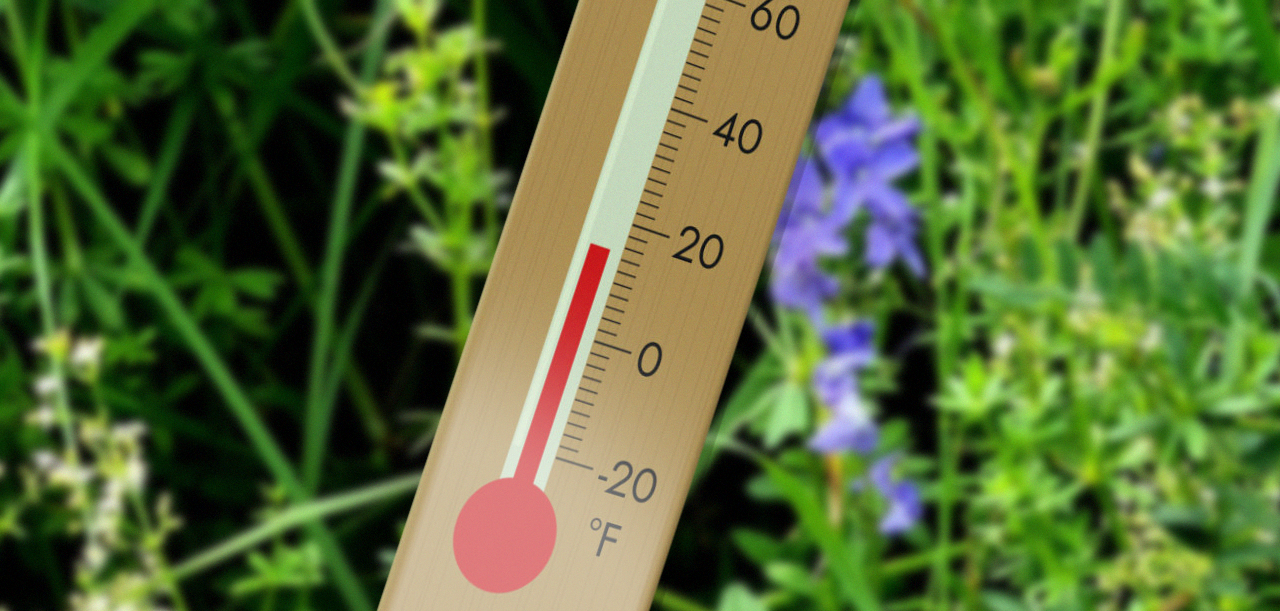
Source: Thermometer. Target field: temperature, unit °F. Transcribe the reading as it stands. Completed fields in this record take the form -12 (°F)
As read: 15 (°F)
